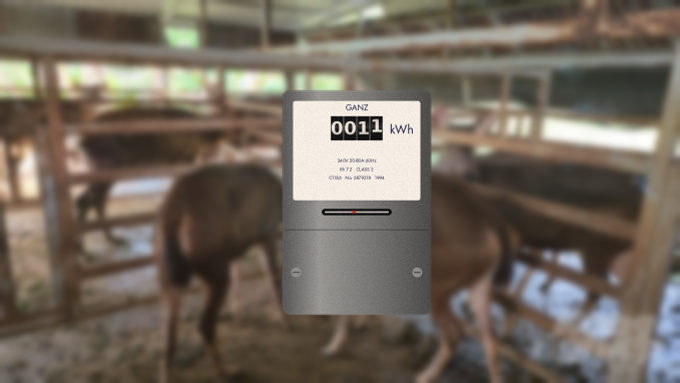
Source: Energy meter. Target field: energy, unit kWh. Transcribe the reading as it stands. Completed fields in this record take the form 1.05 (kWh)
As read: 11 (kWh)
